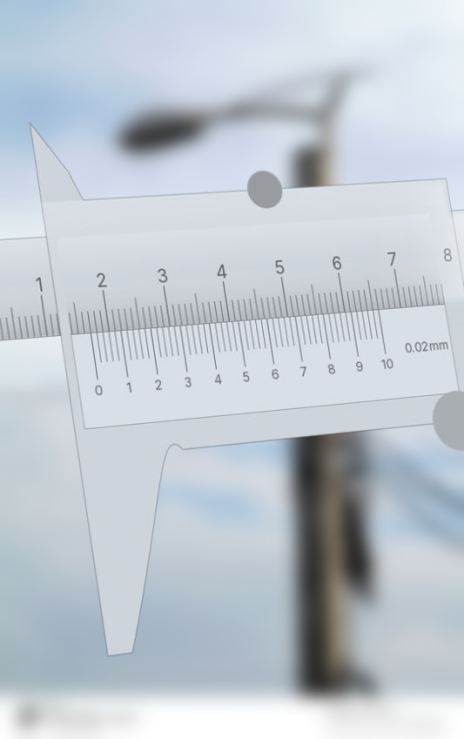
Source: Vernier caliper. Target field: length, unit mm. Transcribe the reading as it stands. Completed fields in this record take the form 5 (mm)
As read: 17.0 (mm)
